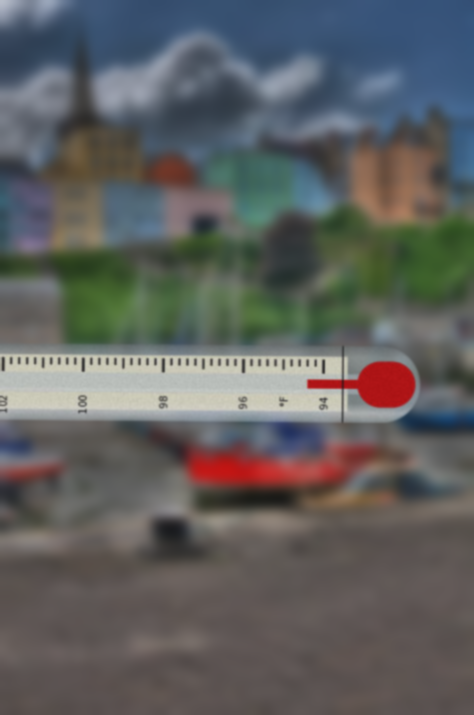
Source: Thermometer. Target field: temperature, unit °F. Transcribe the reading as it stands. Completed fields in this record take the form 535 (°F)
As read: 94.4 (°F)
